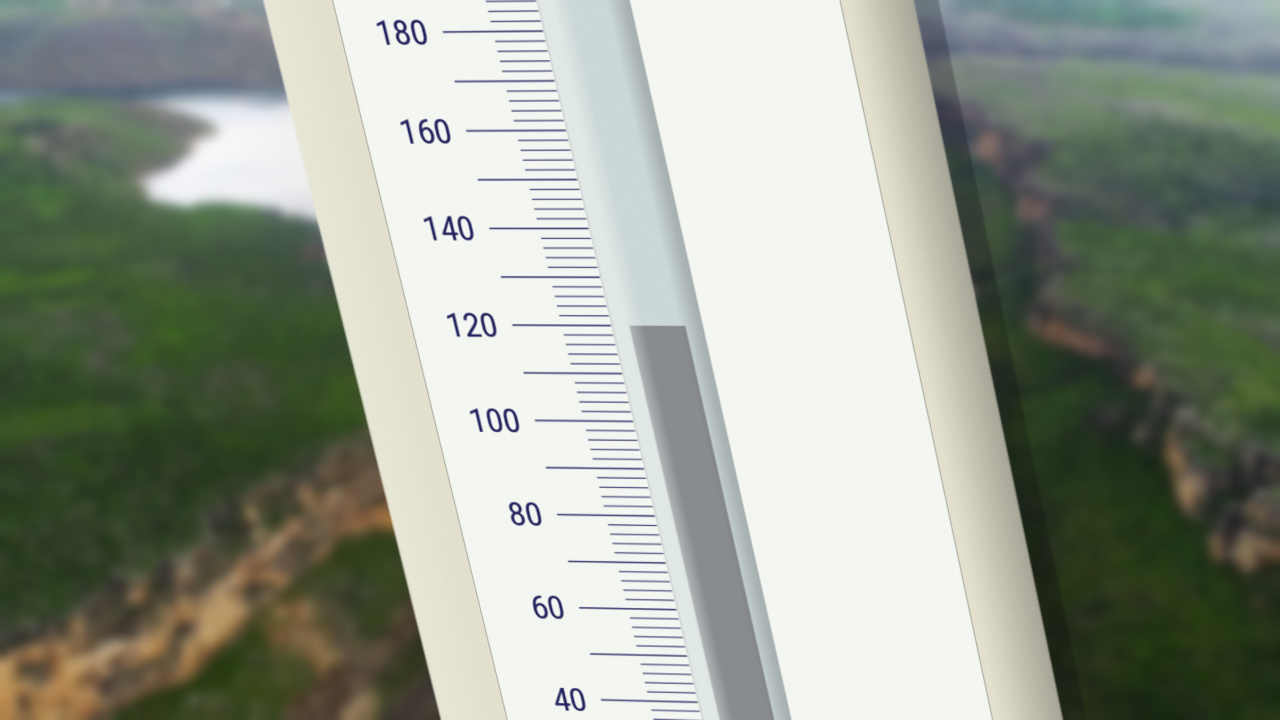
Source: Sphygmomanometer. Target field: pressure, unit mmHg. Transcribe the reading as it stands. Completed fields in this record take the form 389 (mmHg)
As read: 120 (mmHg)
